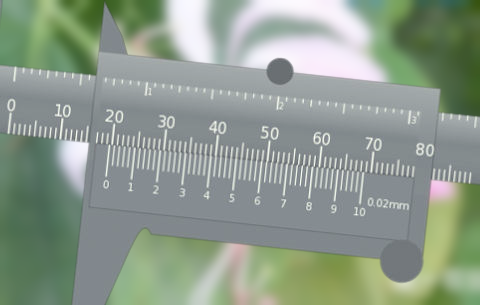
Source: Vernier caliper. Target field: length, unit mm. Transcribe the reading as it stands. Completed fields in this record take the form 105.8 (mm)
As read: 19.5 (mm)
